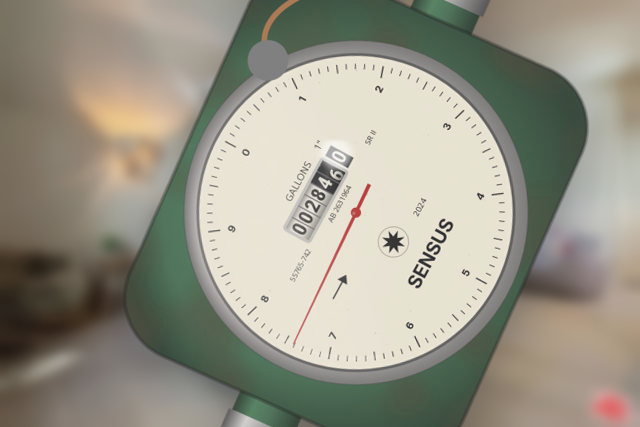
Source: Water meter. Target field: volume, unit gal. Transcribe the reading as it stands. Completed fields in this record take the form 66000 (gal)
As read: 28457.4 (gal)
